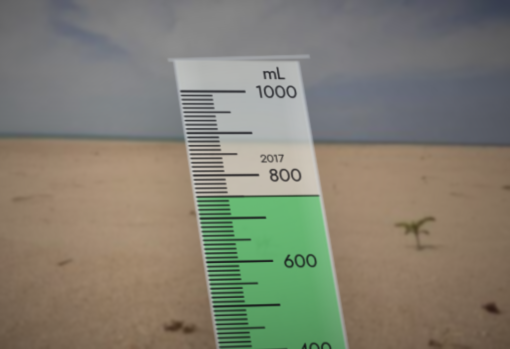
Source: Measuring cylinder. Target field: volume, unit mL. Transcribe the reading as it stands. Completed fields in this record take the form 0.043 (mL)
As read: 750 (mL)
